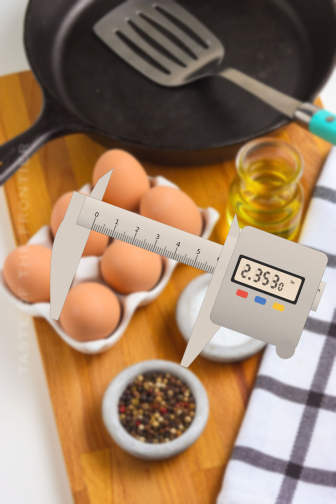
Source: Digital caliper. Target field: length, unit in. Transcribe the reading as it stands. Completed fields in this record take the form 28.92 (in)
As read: 2.3530 (in)
